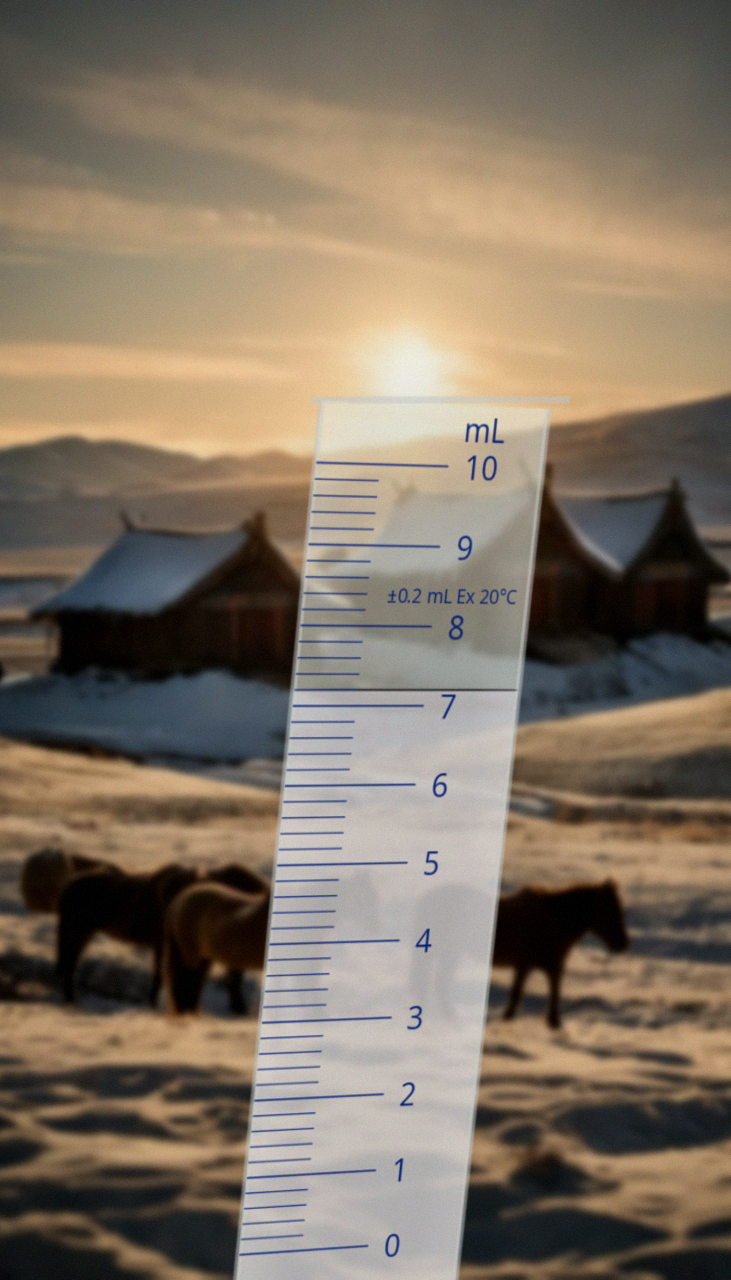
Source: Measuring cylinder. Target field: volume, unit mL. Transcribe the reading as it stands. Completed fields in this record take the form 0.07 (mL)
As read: 7.2 (mL)
